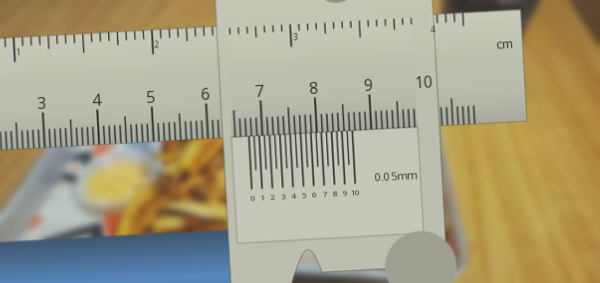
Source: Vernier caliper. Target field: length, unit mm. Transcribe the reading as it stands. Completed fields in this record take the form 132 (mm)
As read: 67.5 (mm)
